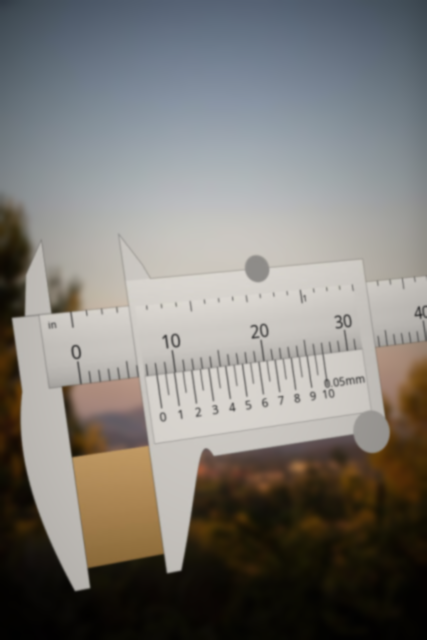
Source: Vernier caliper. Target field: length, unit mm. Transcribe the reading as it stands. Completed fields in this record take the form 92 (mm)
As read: 8.0 (mm)
